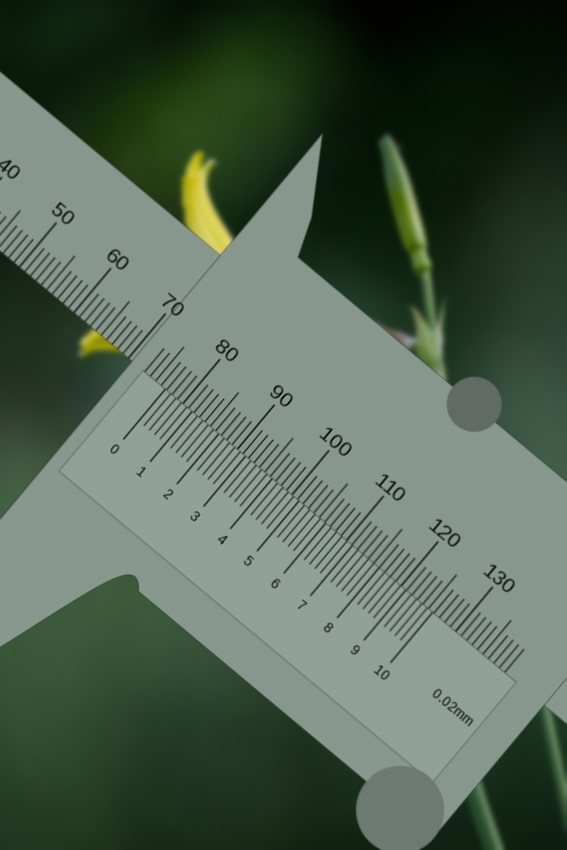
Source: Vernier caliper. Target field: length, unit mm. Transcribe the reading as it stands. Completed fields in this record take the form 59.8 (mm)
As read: 76.8 (mm)
